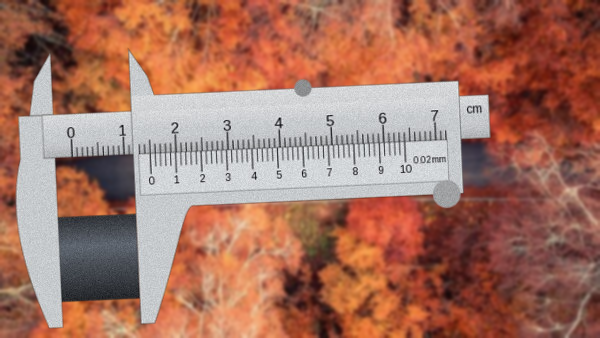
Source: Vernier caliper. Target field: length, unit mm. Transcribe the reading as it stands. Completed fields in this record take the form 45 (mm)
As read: 15.0 (mm)
